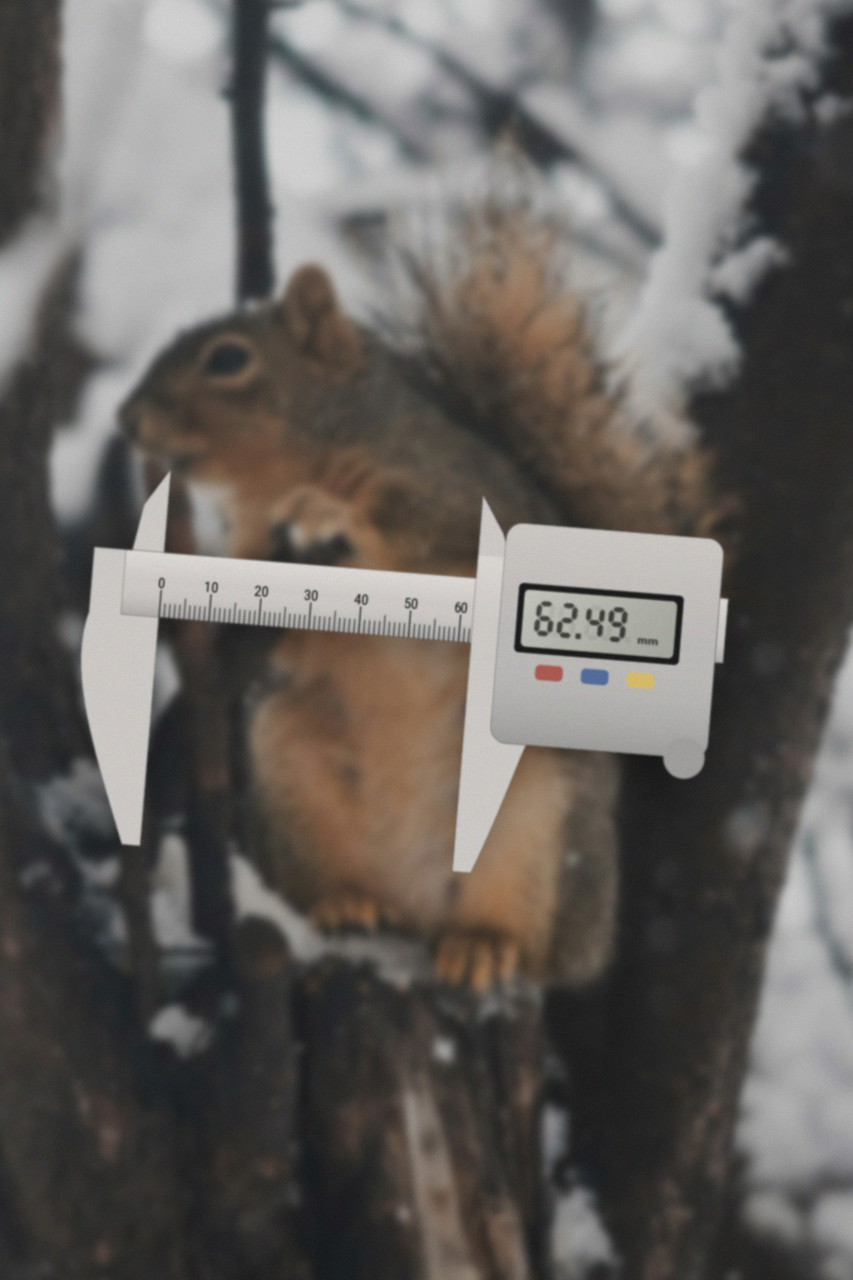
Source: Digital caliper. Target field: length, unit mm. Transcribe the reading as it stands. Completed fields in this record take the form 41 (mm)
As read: 62.49 (mm)
